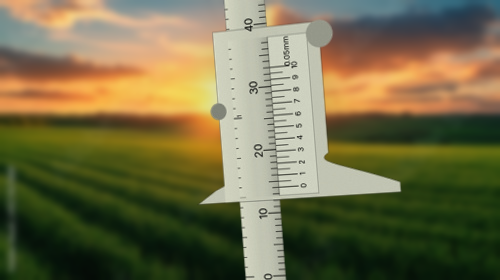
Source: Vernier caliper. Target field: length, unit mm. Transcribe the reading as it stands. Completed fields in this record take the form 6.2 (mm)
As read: 14.0 (mm)
